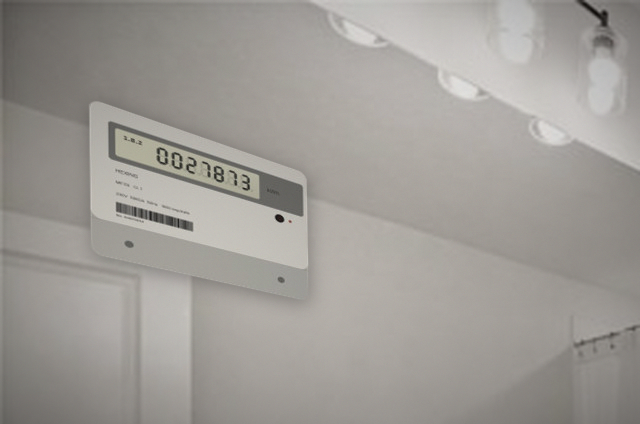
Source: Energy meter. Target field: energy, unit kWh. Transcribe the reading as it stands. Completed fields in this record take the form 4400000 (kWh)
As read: 27873 (kWh)
